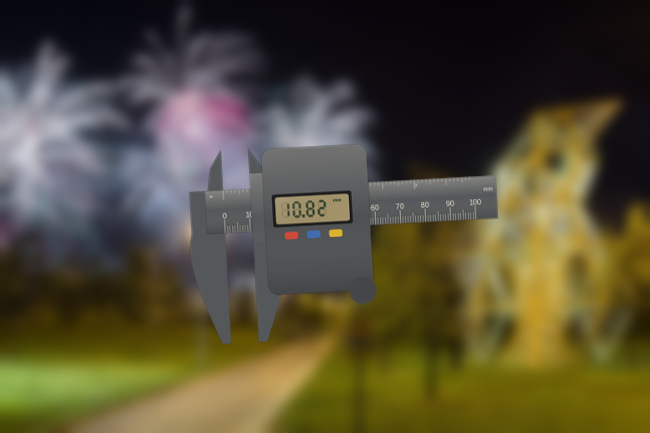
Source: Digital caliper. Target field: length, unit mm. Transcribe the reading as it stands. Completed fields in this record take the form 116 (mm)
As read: 10.82 (mm)
